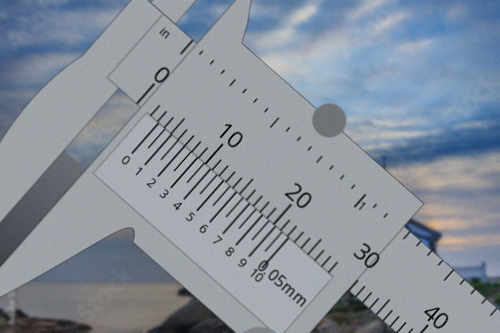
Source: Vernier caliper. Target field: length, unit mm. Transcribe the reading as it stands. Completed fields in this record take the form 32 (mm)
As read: 3.2 (mm)
